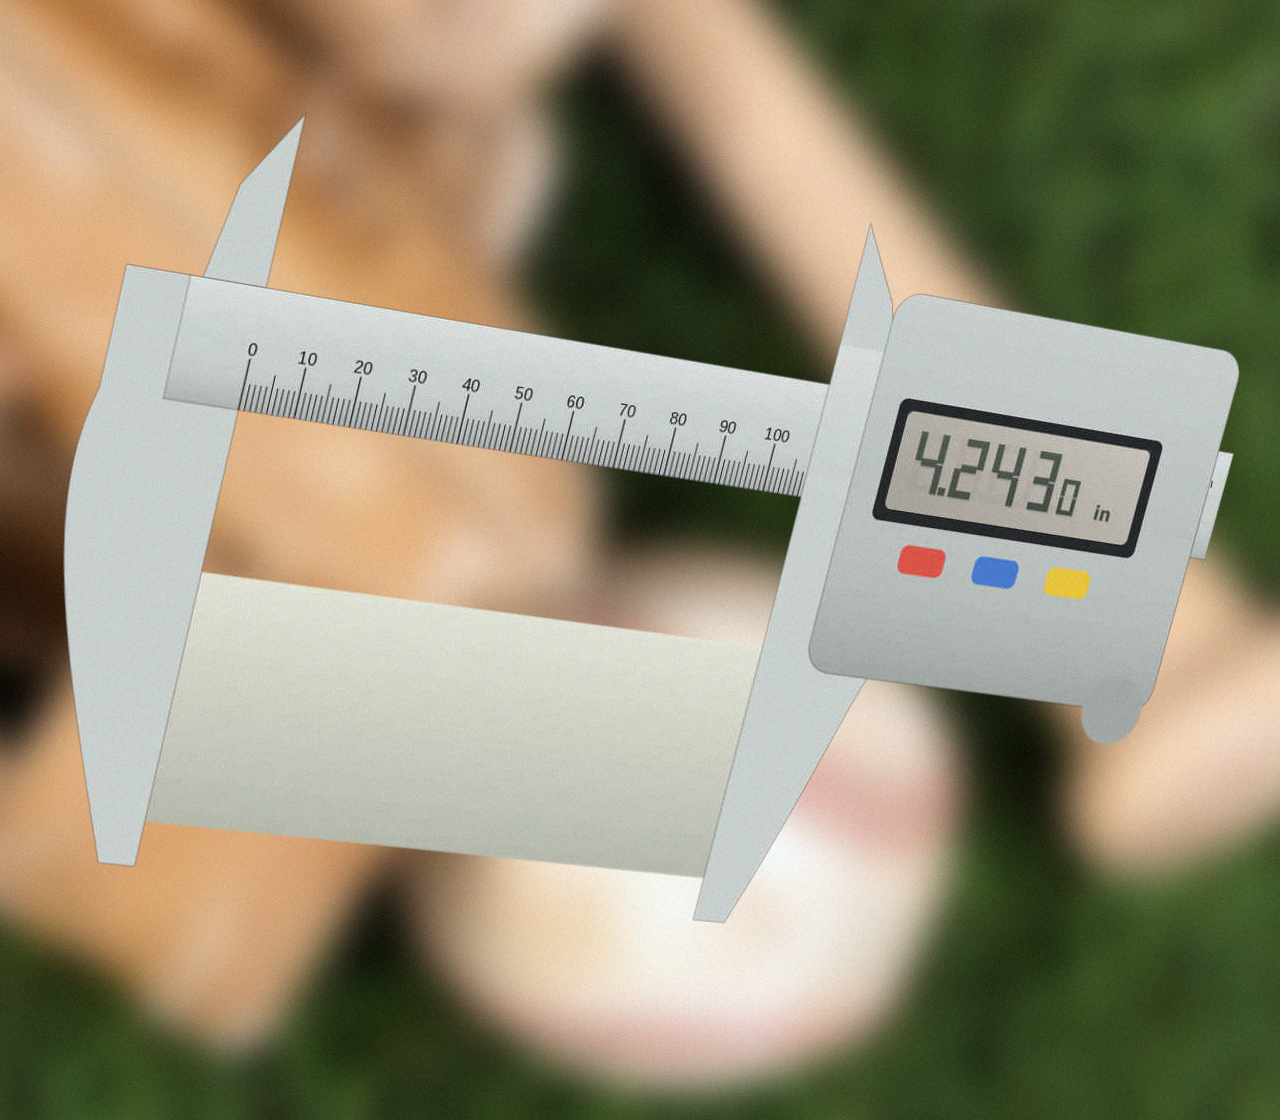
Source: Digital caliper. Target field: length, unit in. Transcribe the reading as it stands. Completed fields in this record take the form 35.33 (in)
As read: 4.2430 (in)
